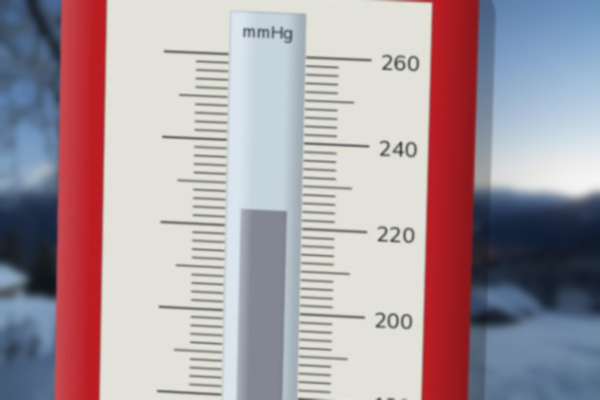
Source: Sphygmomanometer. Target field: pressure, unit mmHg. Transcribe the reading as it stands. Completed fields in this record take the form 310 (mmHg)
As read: 224 (mmHg)
